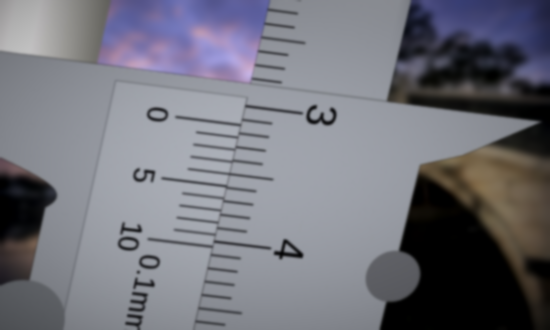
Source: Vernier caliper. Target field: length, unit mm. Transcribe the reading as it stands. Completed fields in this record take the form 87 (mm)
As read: 31.4 (mm)
